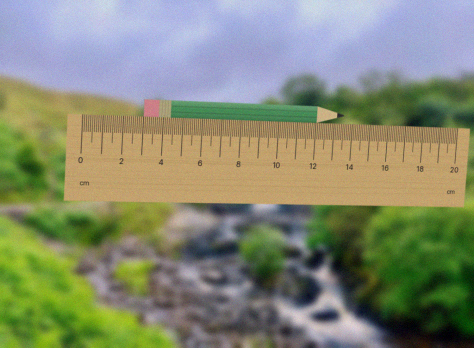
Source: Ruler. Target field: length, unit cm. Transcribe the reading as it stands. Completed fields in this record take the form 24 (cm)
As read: 10.5 (cm)
